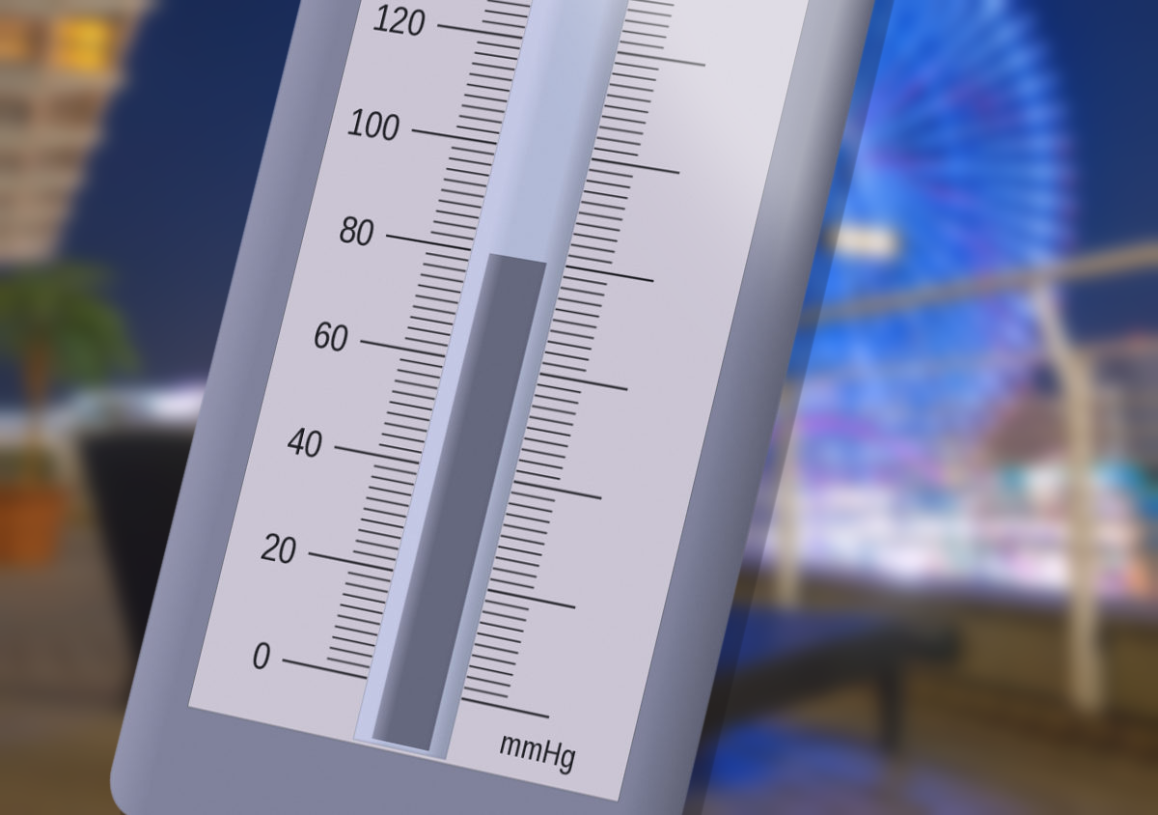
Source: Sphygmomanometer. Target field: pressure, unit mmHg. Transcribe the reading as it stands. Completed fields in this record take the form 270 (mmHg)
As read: 80 (mmHg)
